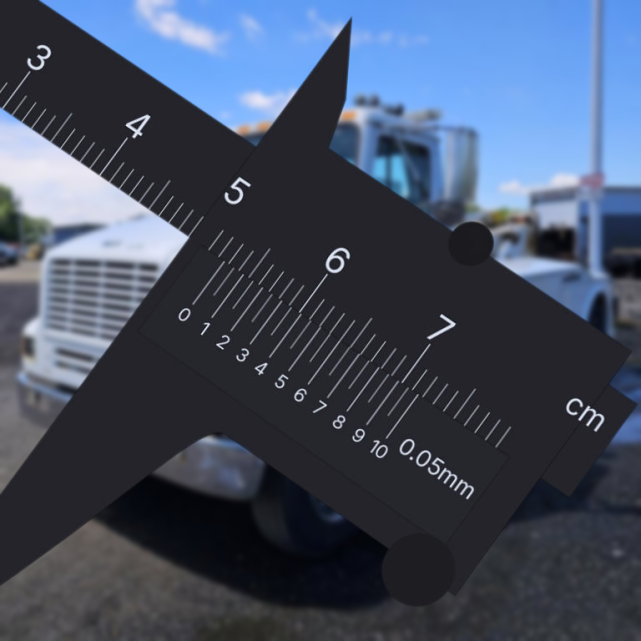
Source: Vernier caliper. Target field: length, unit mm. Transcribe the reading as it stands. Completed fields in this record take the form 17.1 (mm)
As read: 52.6 (mm)
